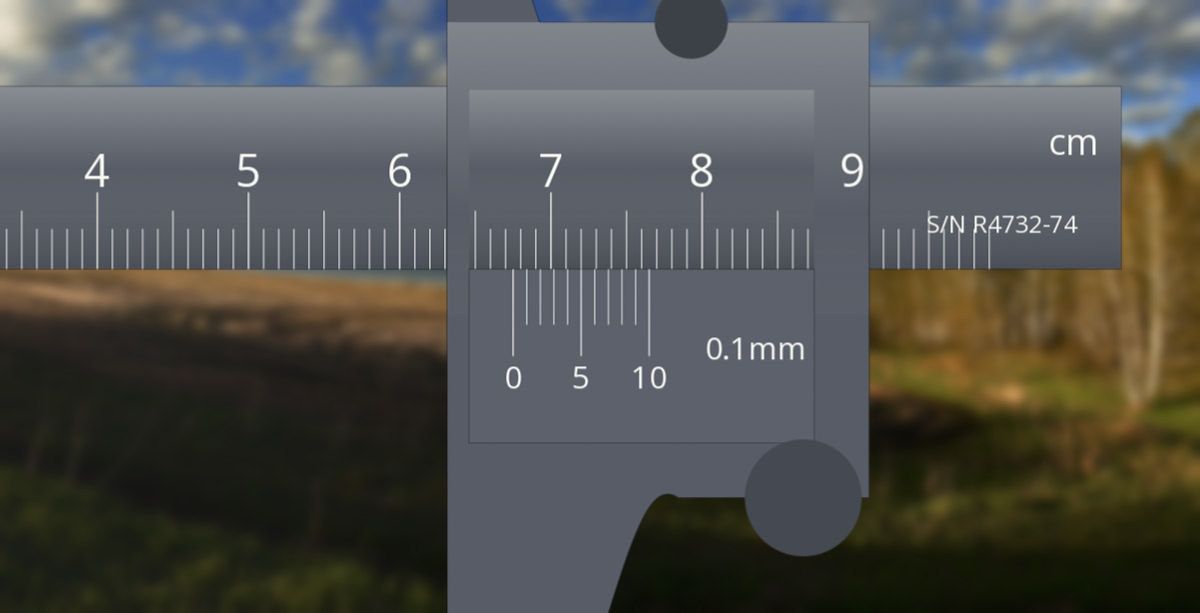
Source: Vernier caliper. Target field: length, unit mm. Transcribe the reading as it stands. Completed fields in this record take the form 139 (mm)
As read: 67.5 (mm)
